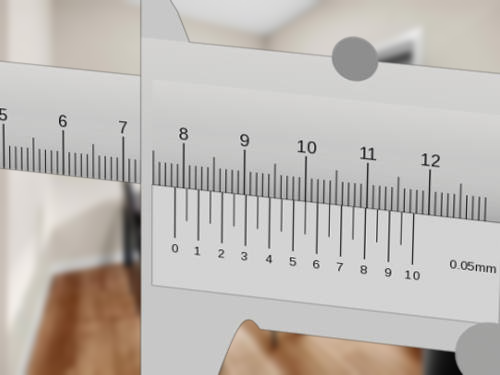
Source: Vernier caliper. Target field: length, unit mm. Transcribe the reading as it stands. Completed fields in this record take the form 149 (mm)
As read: 78.6 (mm)
